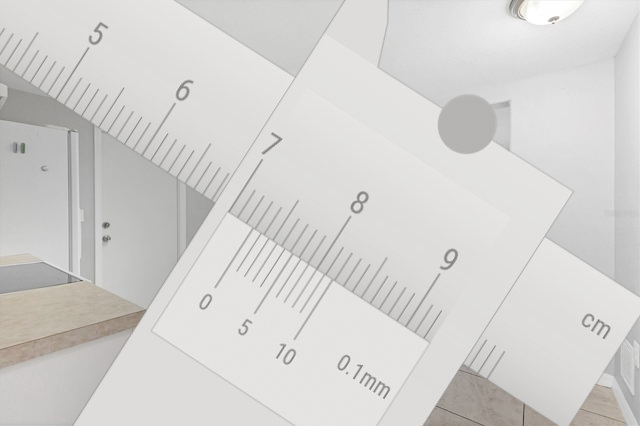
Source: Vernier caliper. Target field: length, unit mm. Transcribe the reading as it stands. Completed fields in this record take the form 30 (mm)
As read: 72.8 (mm)
